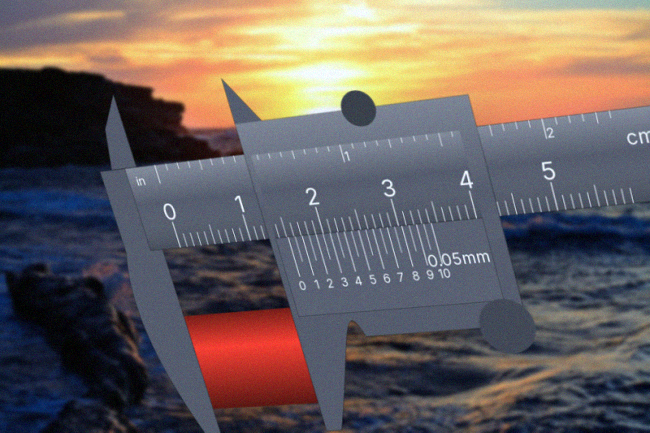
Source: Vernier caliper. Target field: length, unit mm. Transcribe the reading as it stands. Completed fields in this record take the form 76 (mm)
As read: 15.2 (mm)
